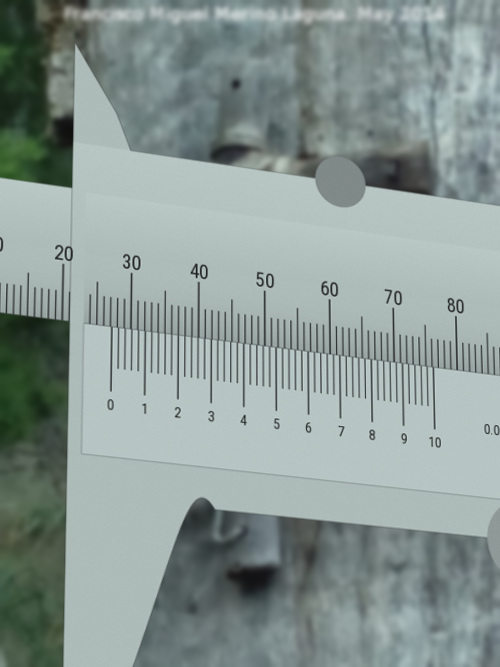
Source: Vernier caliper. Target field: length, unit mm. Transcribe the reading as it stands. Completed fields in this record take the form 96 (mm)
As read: 27.2 (mm)
